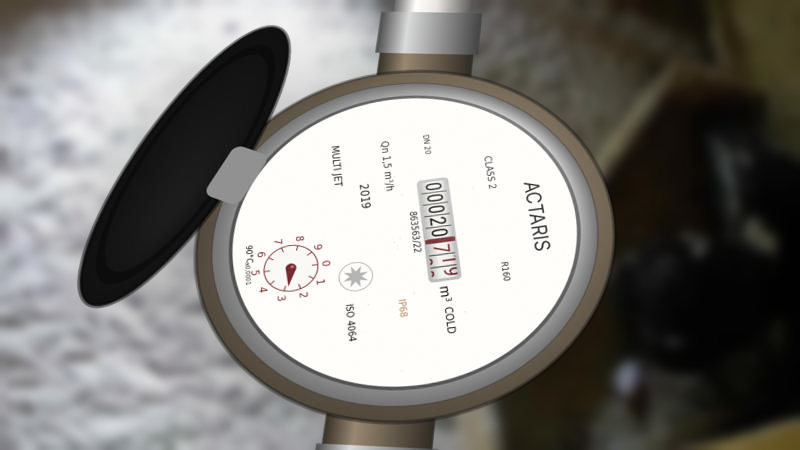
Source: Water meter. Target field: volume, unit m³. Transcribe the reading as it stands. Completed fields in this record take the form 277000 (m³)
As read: 20.7192 (m³)
